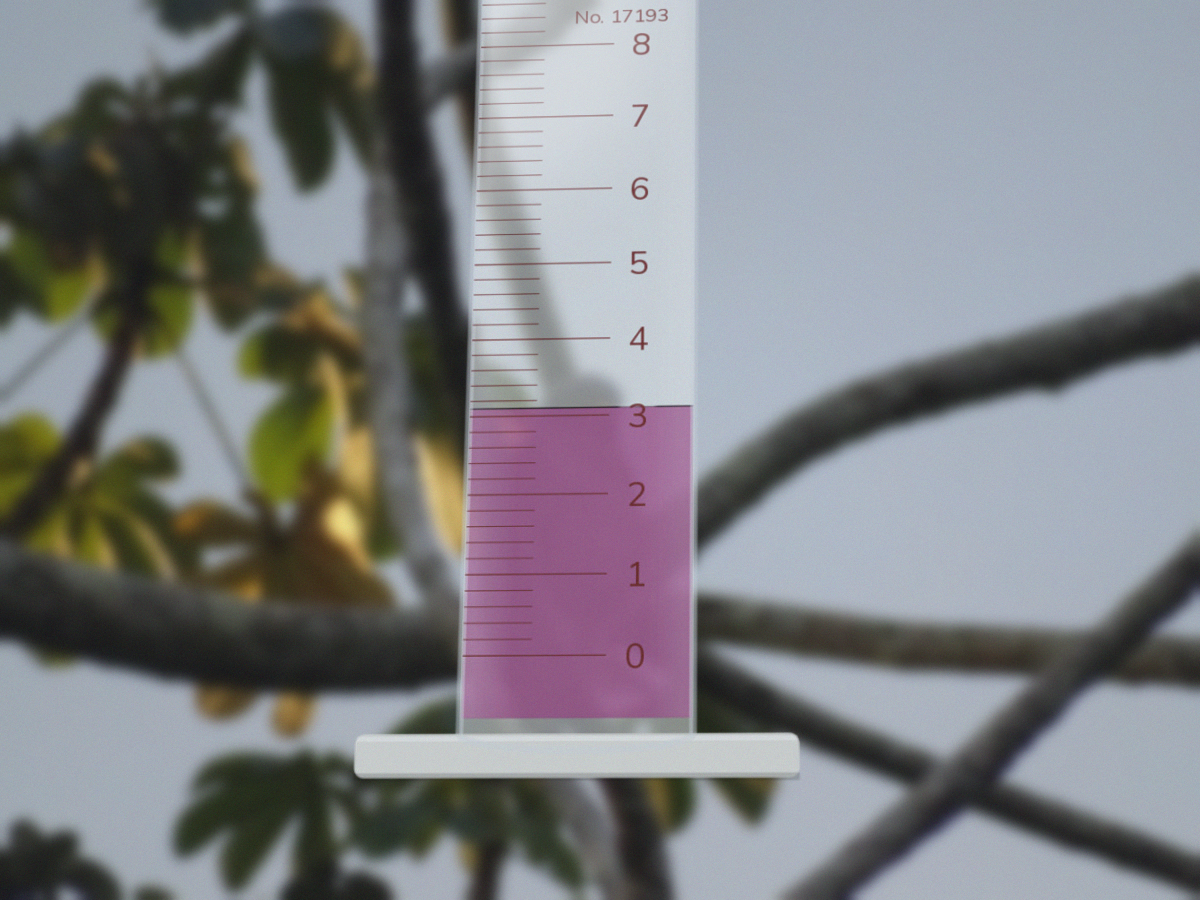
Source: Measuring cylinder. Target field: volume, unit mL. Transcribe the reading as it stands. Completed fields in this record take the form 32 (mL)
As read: 3.1 (mL)
